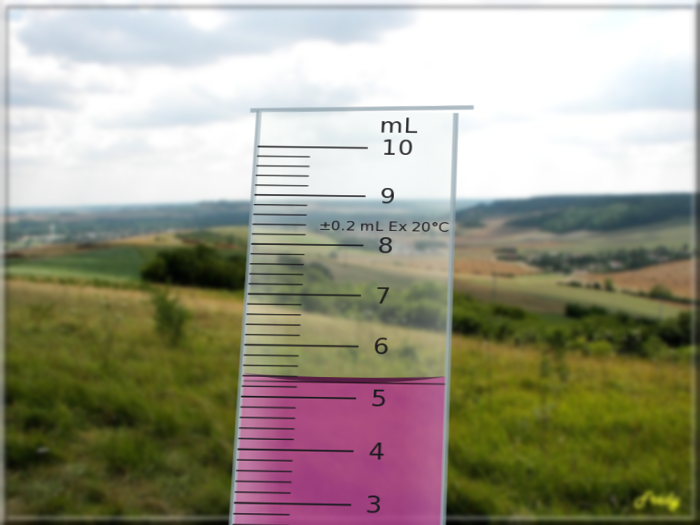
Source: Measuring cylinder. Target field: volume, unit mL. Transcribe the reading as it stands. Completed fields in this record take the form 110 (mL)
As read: 5.3 (mL)
